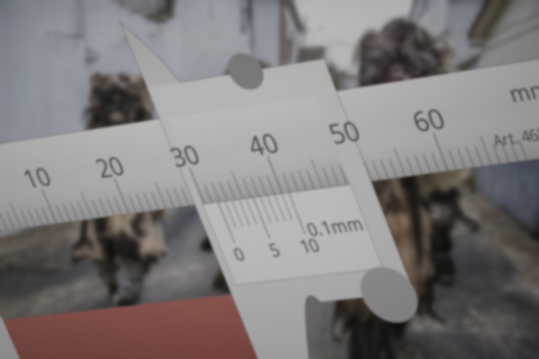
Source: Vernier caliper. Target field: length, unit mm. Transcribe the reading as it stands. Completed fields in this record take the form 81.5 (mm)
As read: 31.8 (mm)
